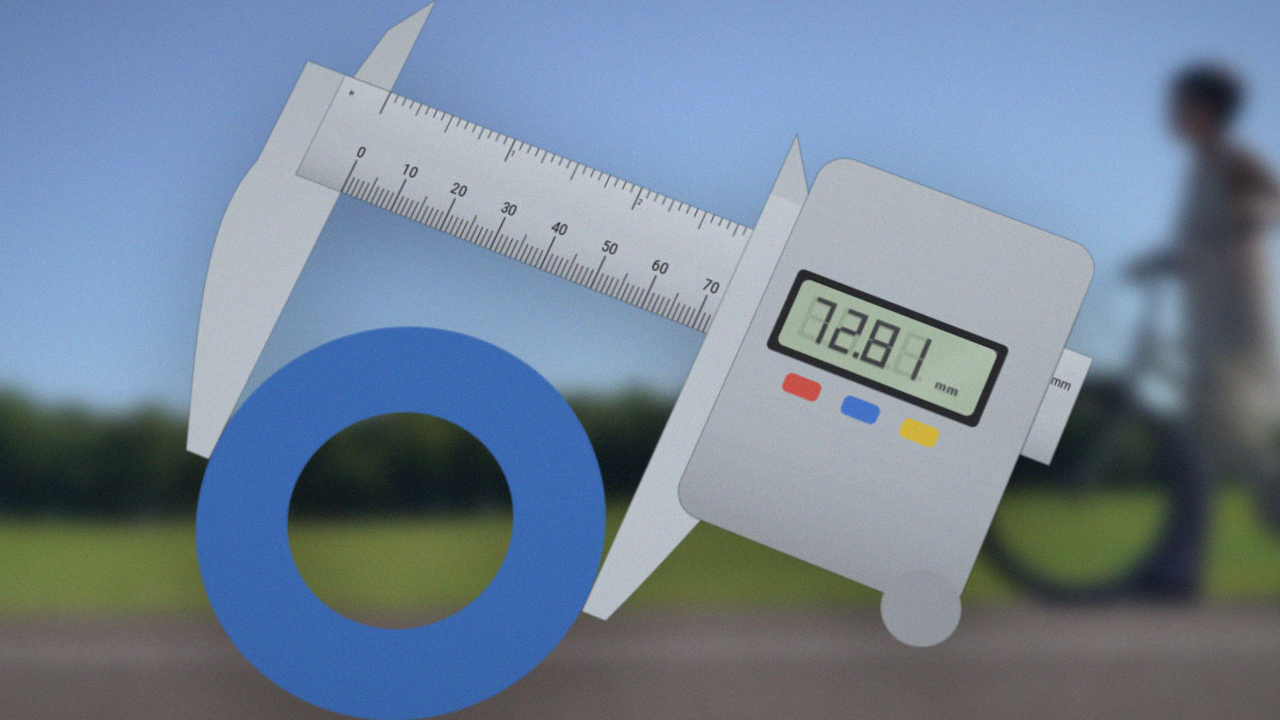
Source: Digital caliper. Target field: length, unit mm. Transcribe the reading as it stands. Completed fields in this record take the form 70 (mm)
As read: 72.81 (mm)
